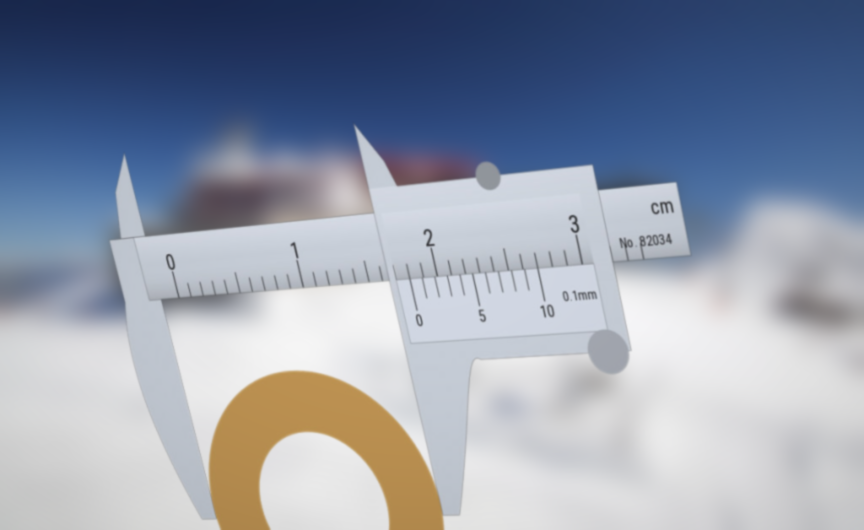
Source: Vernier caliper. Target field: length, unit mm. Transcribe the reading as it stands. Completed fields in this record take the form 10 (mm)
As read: 18.0 (mm)
